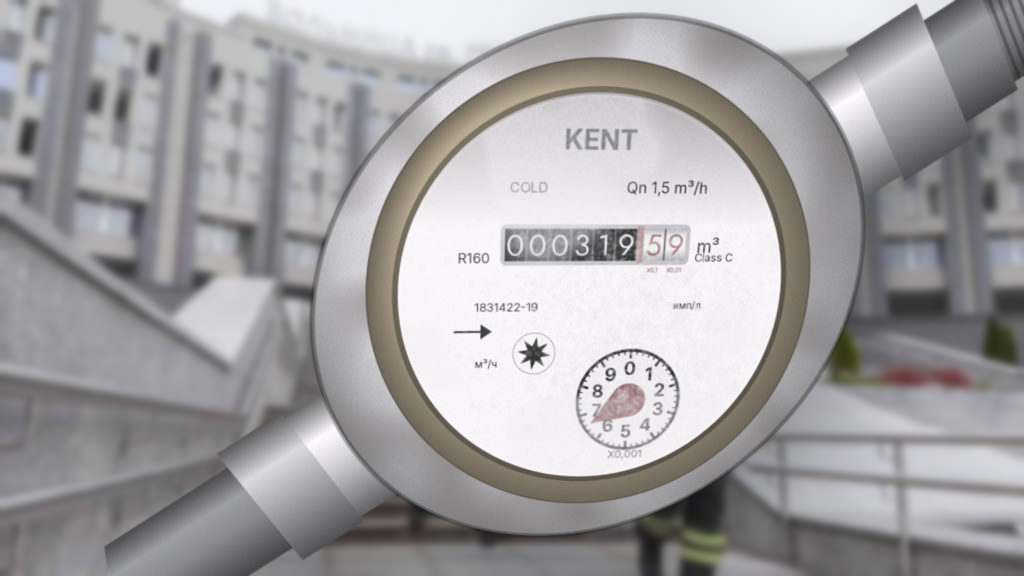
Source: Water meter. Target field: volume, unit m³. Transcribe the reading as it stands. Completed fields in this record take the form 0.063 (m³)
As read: 319.596 (m³)
